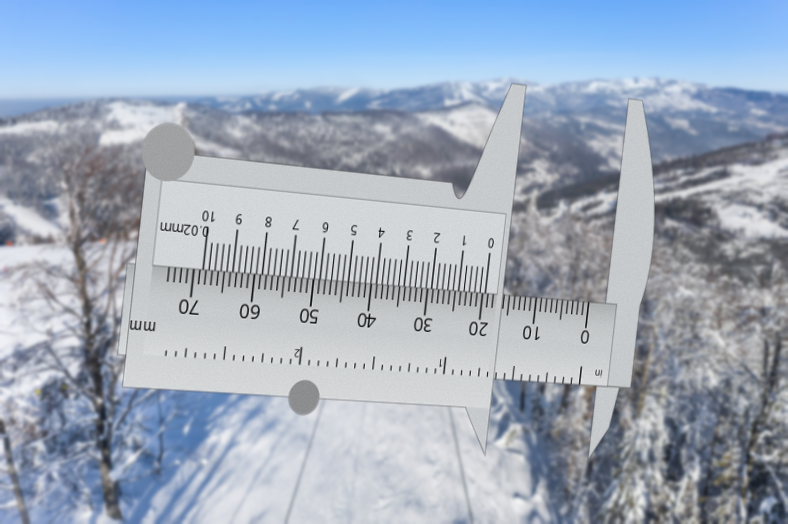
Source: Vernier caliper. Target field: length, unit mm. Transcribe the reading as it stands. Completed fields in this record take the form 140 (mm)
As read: 19.5 (mm)
